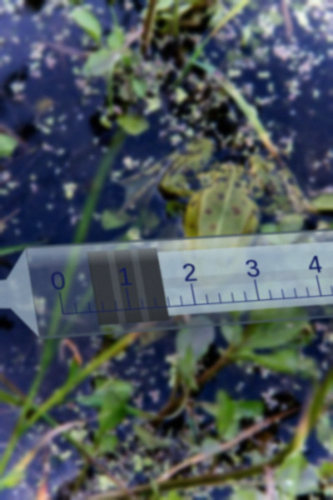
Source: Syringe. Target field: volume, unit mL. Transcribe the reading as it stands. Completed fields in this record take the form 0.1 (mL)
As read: 0.5 (mL)
